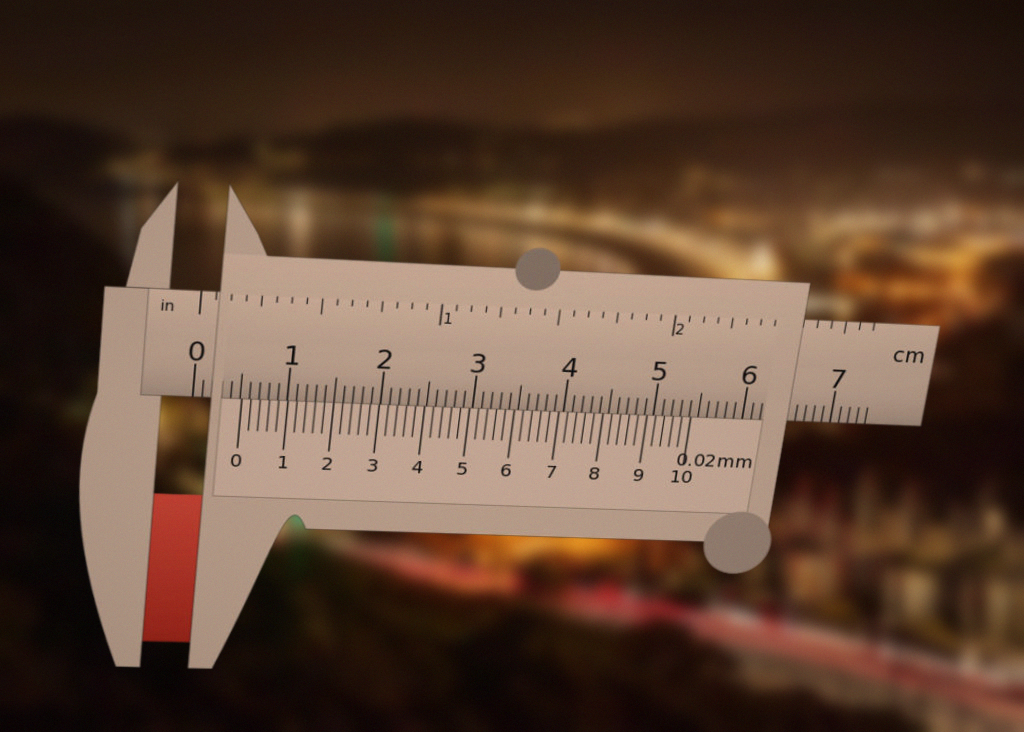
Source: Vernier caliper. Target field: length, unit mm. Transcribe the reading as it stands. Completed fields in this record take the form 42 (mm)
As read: 5.2 (mm)
